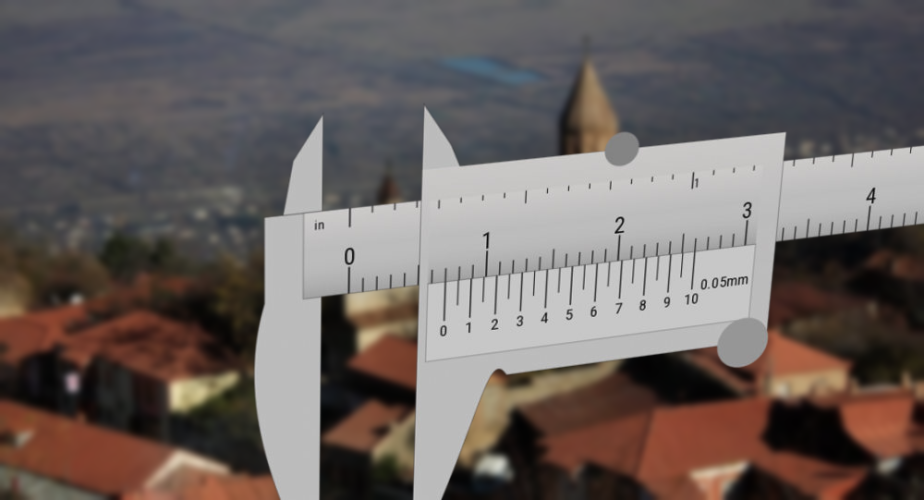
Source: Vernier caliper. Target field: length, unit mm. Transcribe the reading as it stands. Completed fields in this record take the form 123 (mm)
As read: 7.0 (mm)
